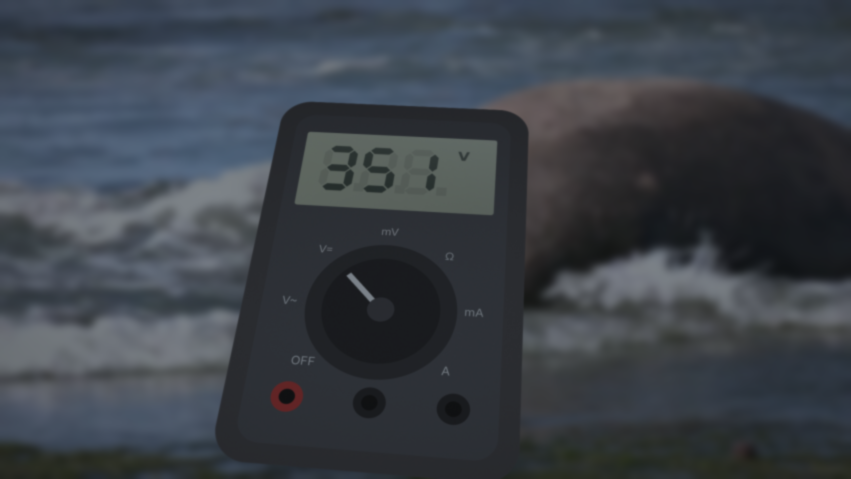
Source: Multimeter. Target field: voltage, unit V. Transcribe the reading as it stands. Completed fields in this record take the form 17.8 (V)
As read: 351 (V)
